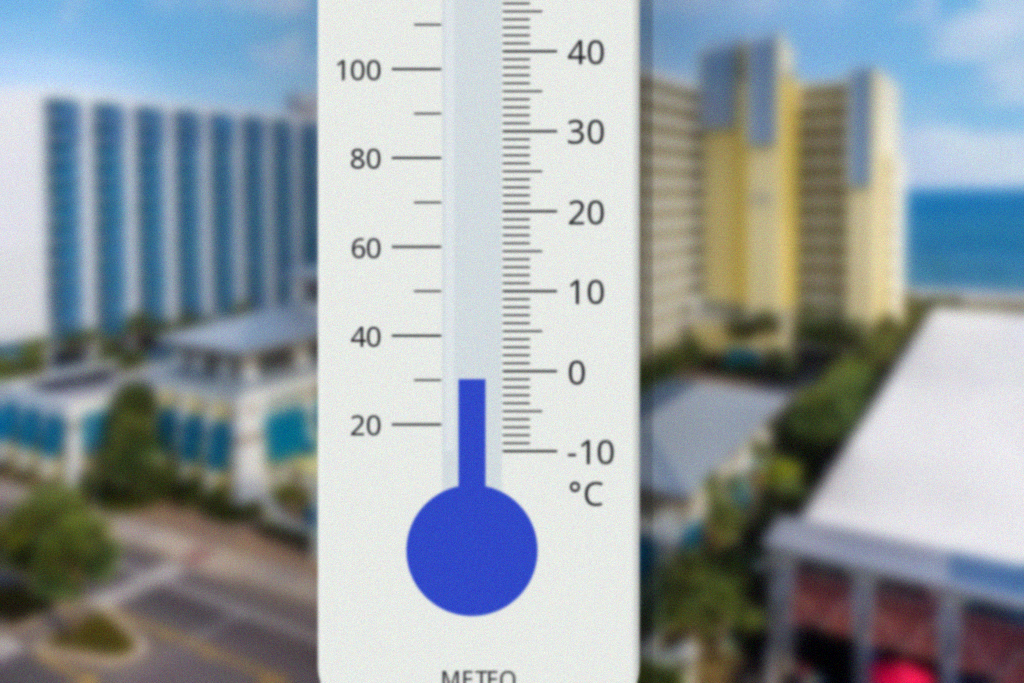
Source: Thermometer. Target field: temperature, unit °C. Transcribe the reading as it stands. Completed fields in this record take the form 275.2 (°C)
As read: -1 (°C)
